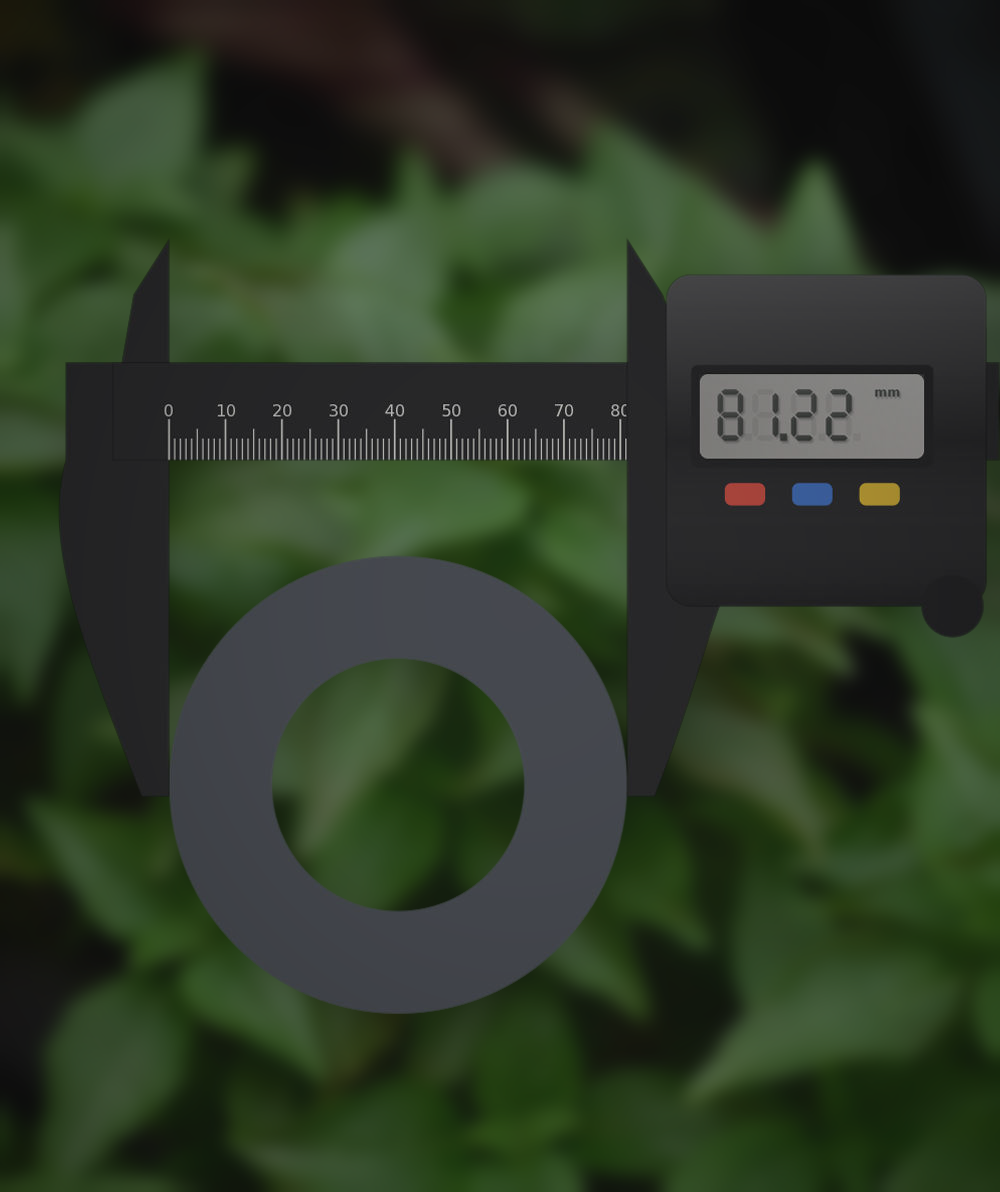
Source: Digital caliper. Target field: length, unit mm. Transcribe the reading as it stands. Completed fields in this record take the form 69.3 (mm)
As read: 81.22 (mm)
